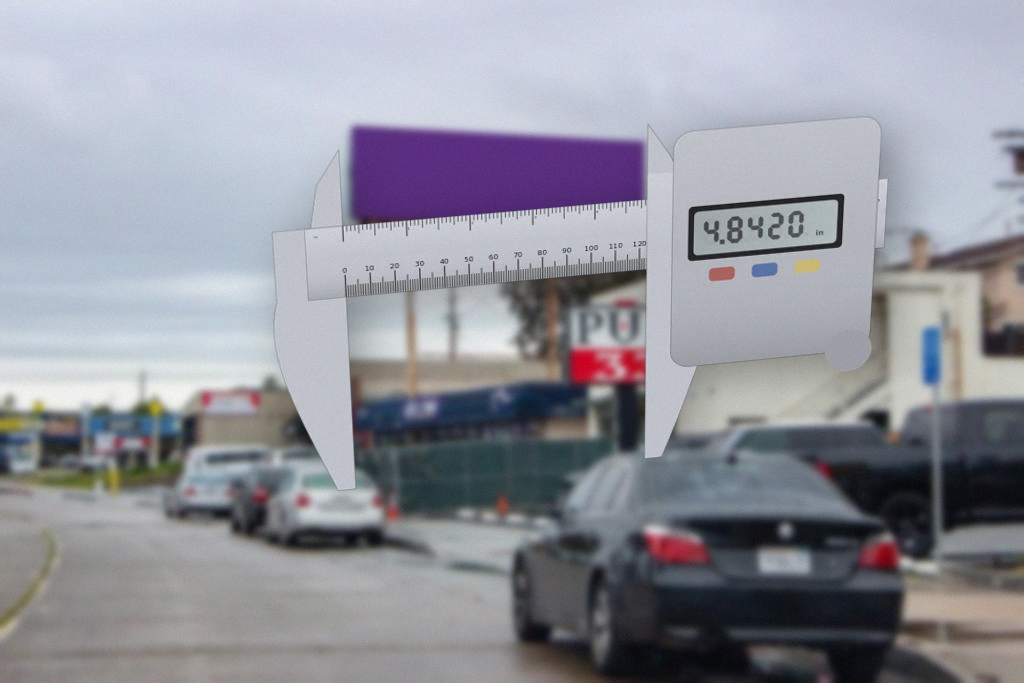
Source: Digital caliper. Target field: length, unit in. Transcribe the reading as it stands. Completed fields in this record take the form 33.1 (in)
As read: 4.8420 (in)
